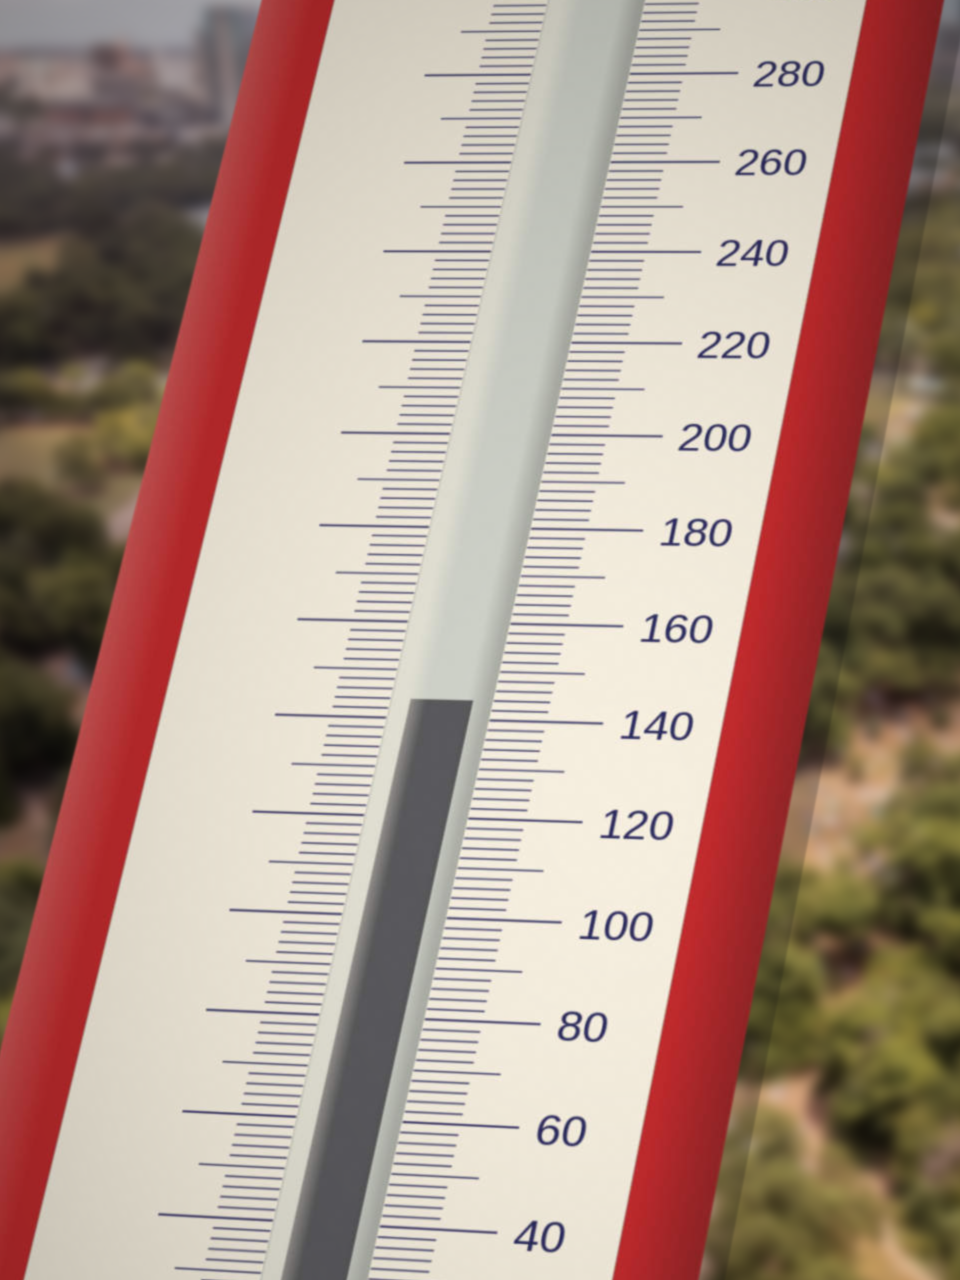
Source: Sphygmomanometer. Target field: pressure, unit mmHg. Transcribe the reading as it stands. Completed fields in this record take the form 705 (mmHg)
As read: 144 (mmHg)
